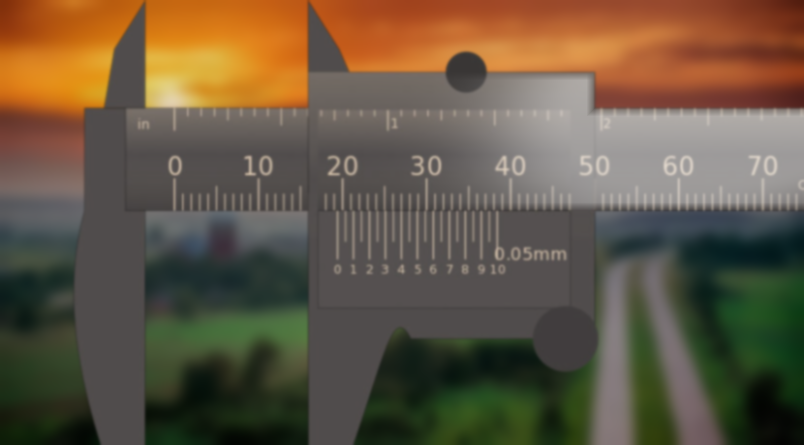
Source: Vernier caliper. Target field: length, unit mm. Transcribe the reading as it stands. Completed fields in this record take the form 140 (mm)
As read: 19.4 (mm)
